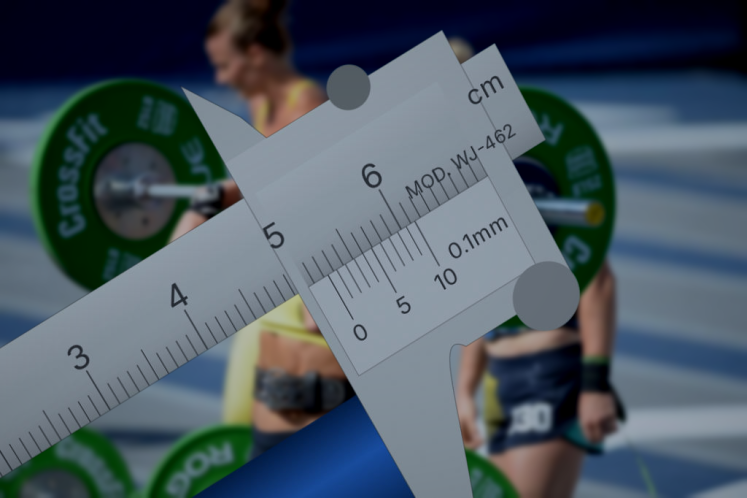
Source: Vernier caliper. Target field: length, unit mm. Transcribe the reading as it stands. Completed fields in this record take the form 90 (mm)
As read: 52.4 (mm)
